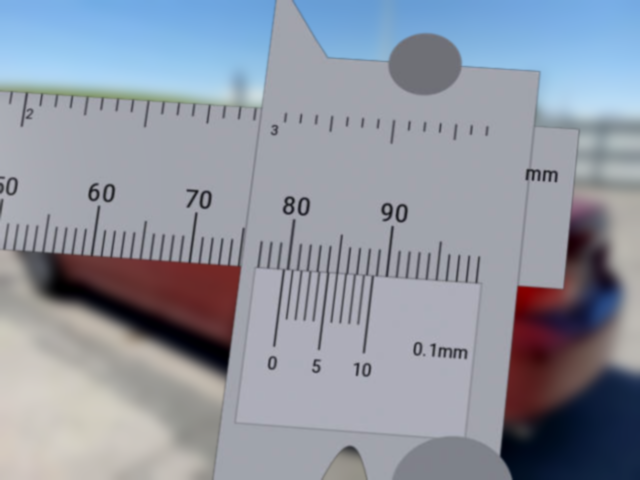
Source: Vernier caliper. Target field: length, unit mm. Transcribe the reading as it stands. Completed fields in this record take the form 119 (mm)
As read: 79.6 (mm)
